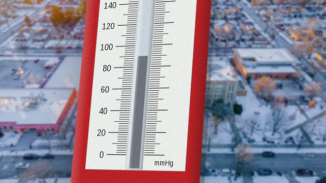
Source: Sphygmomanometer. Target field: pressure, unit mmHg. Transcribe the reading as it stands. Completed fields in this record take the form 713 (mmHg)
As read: 90 (mmHg)
